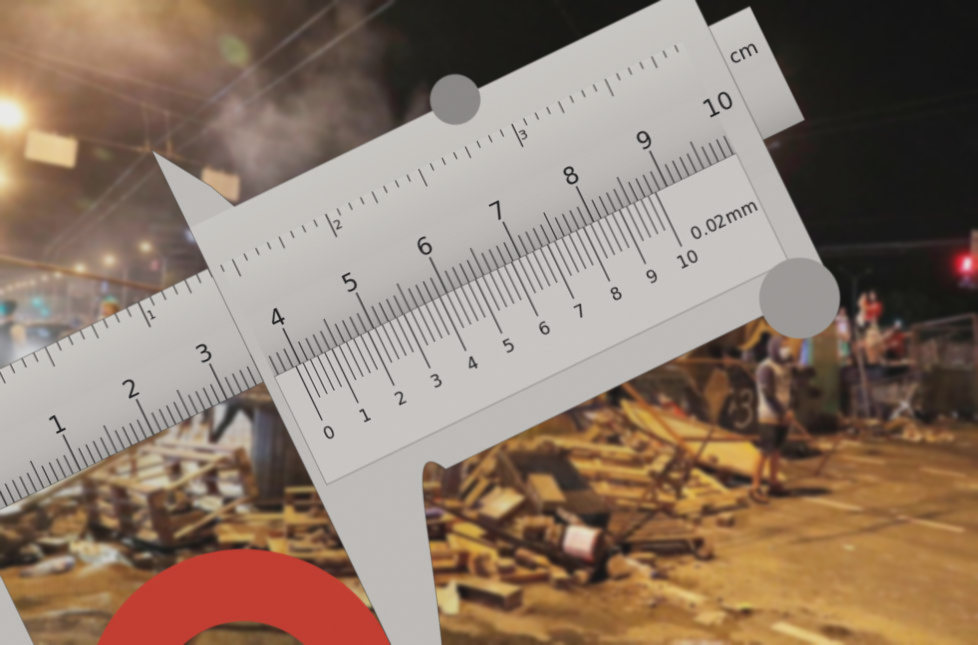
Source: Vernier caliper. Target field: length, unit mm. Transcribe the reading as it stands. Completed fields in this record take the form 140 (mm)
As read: 39.4 (mm)
